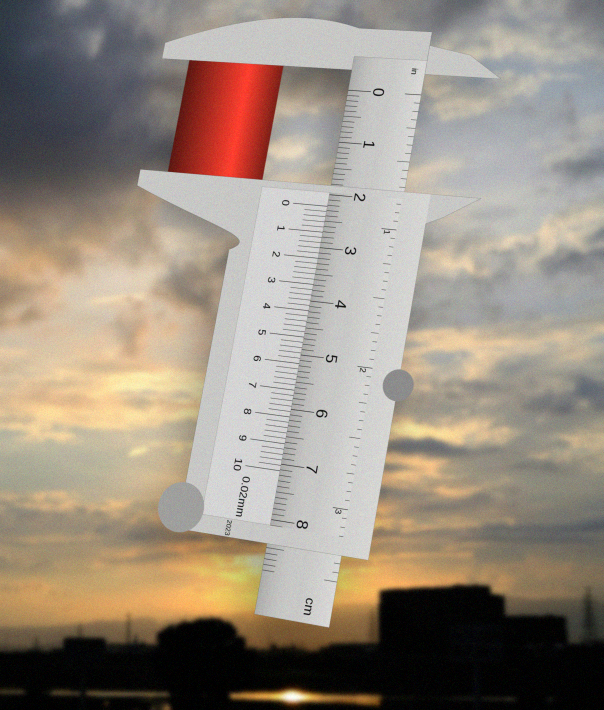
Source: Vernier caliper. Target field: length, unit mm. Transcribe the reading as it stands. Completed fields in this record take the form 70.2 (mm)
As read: 22.2 (mm)
